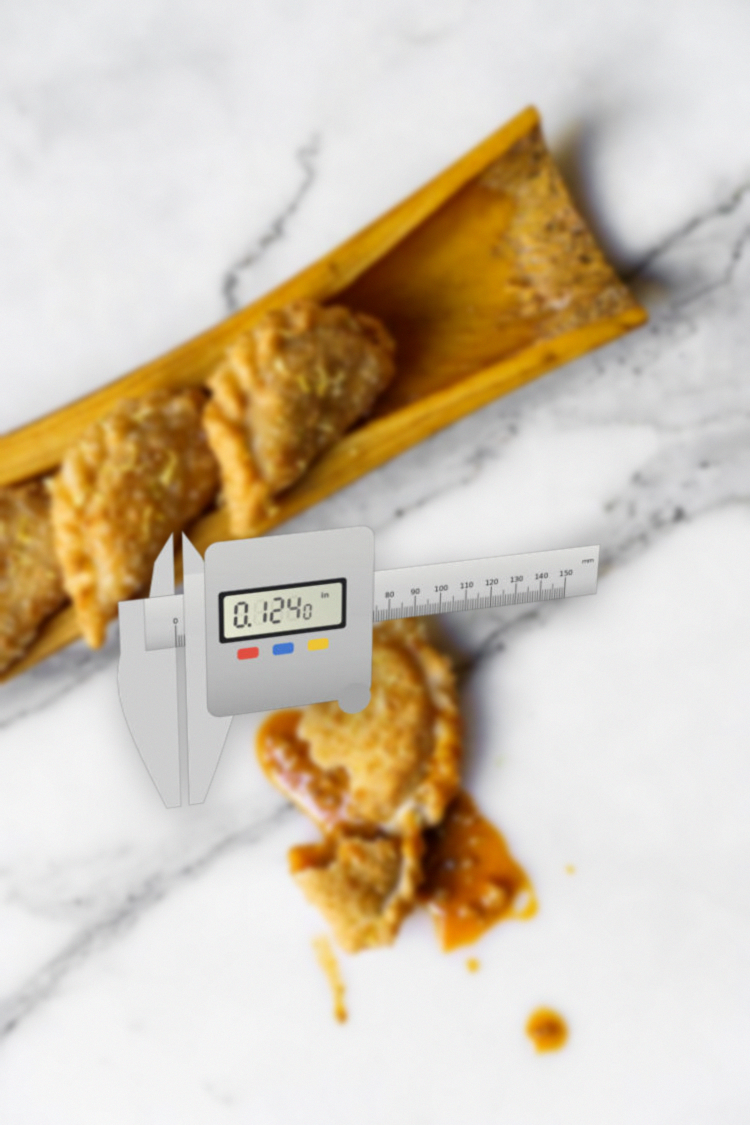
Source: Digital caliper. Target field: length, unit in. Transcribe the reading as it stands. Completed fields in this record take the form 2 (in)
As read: 0.1240 (in)
